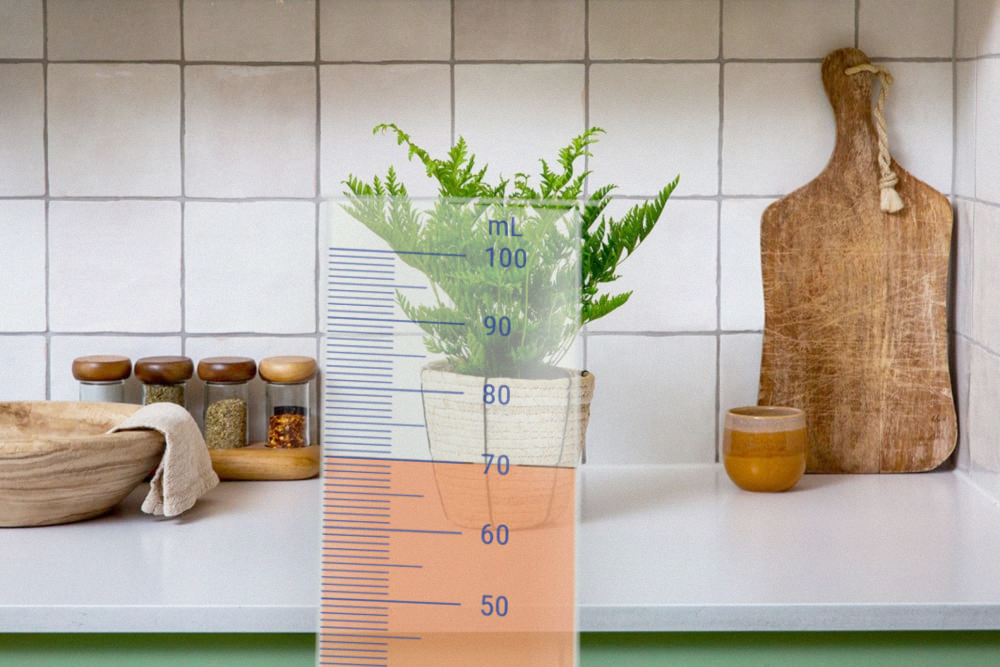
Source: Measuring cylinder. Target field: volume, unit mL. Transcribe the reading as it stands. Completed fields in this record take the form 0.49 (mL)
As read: 70 (mL)
